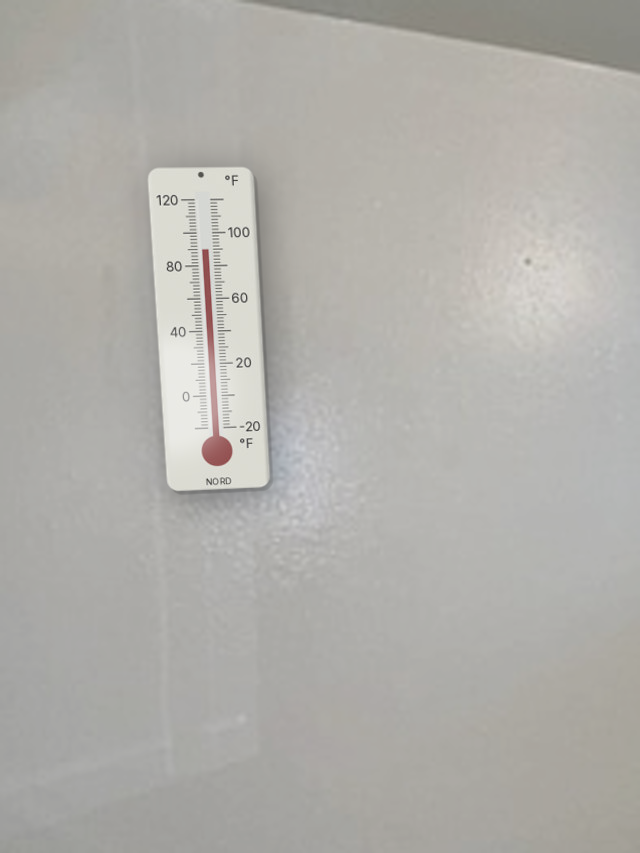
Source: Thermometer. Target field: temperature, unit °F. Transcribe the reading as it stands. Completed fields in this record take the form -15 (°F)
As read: 90 (°F)
